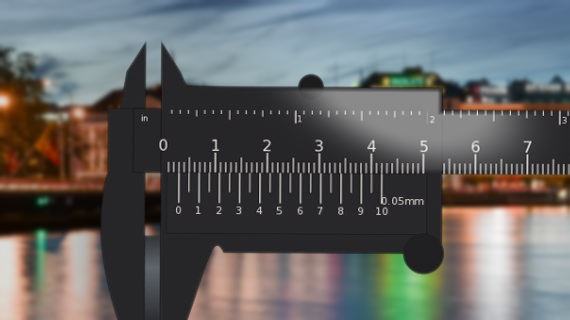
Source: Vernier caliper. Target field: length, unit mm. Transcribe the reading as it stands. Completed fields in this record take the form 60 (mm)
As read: 3.0 (mm)
